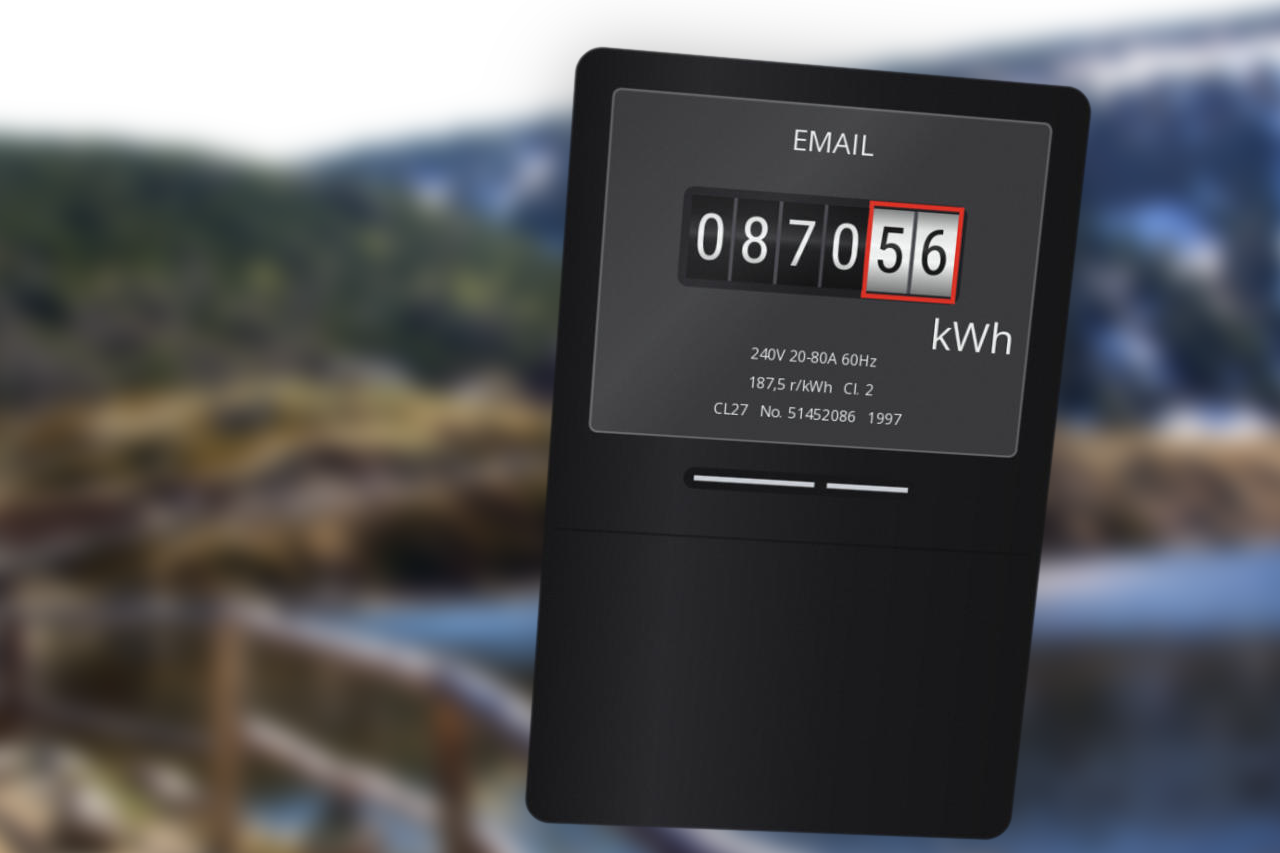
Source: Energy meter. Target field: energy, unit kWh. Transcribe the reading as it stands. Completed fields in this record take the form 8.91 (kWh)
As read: 870.56 (kWh)
